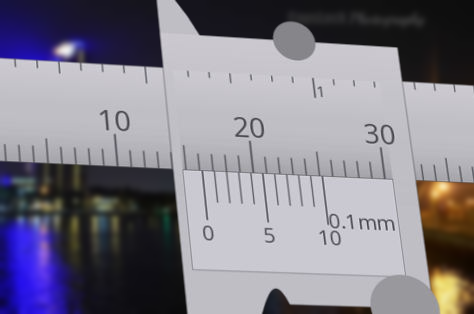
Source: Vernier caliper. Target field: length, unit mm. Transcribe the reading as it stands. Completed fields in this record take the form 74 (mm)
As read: 16.2 (mm)
